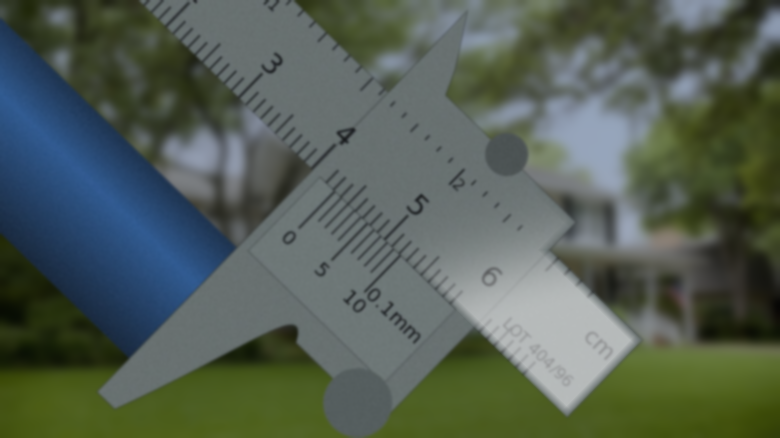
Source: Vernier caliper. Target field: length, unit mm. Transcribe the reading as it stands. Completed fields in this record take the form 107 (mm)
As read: 43.2 (mm)
